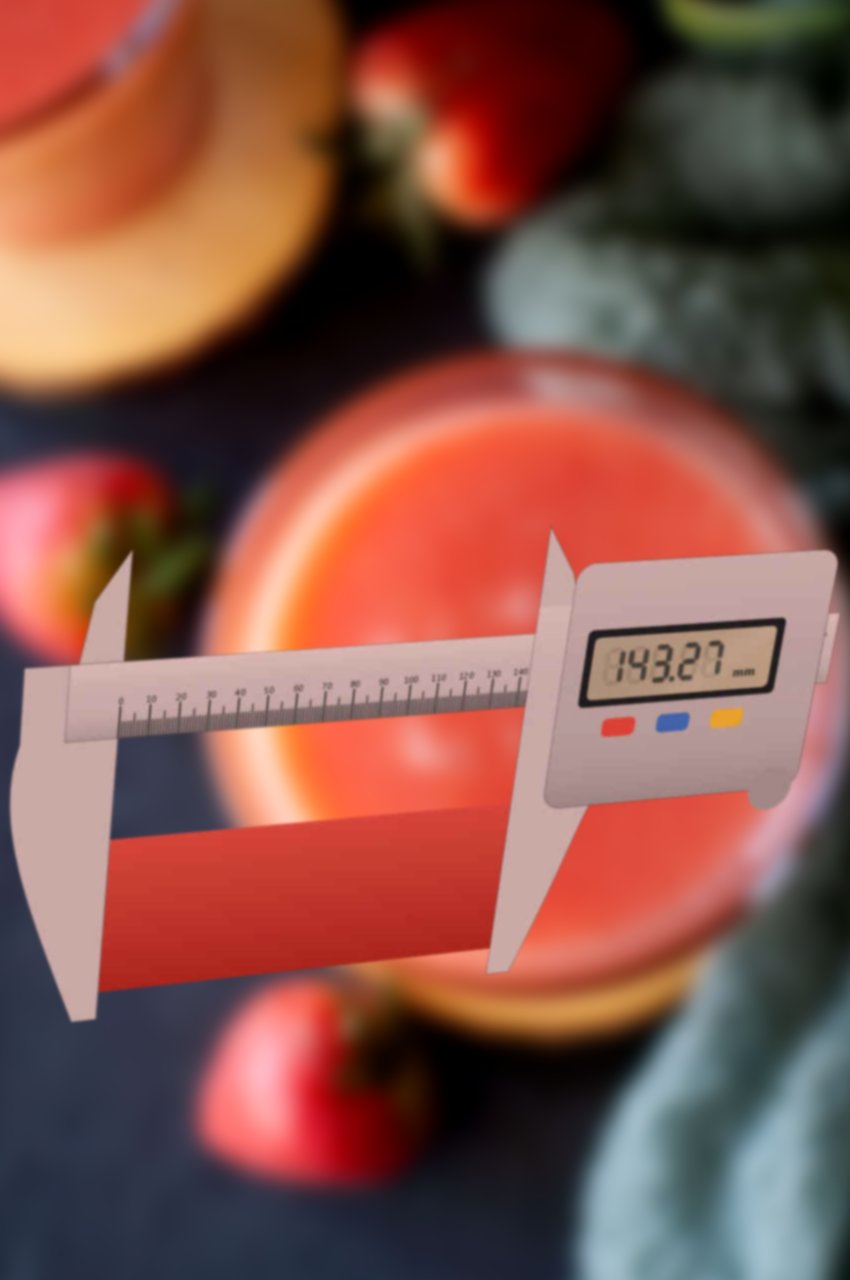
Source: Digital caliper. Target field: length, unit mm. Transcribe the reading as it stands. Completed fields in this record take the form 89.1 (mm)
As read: 143.27 (mm)
